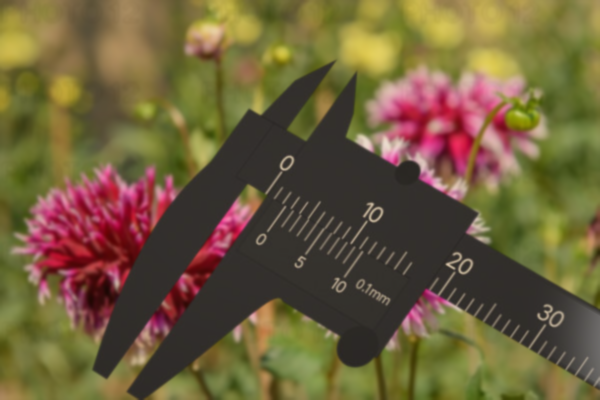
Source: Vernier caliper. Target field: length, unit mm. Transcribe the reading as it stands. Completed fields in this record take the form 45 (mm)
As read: 2.4 (mm)
